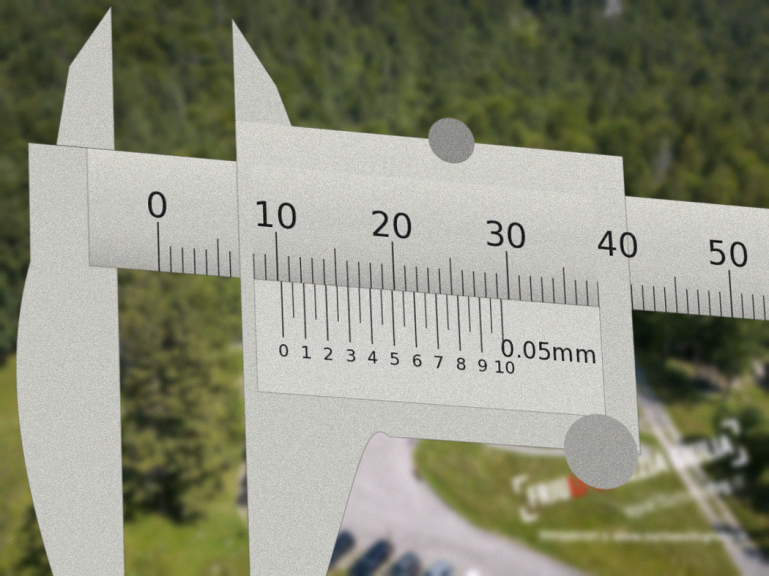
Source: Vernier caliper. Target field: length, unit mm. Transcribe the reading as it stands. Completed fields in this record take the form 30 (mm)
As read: 10.3 (mm)
